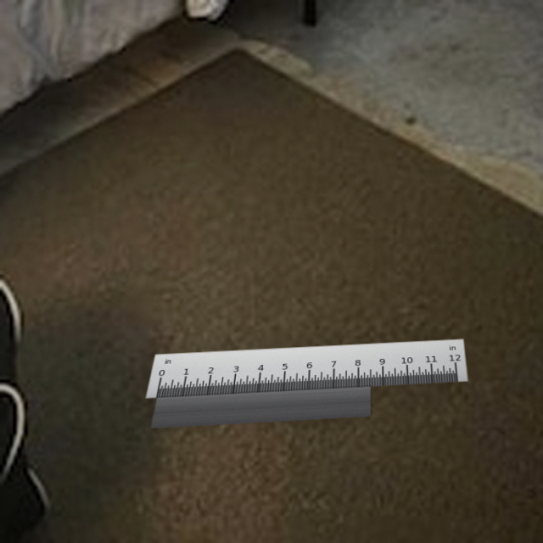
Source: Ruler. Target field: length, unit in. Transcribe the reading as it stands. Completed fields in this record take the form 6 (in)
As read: 8.5 (in)
